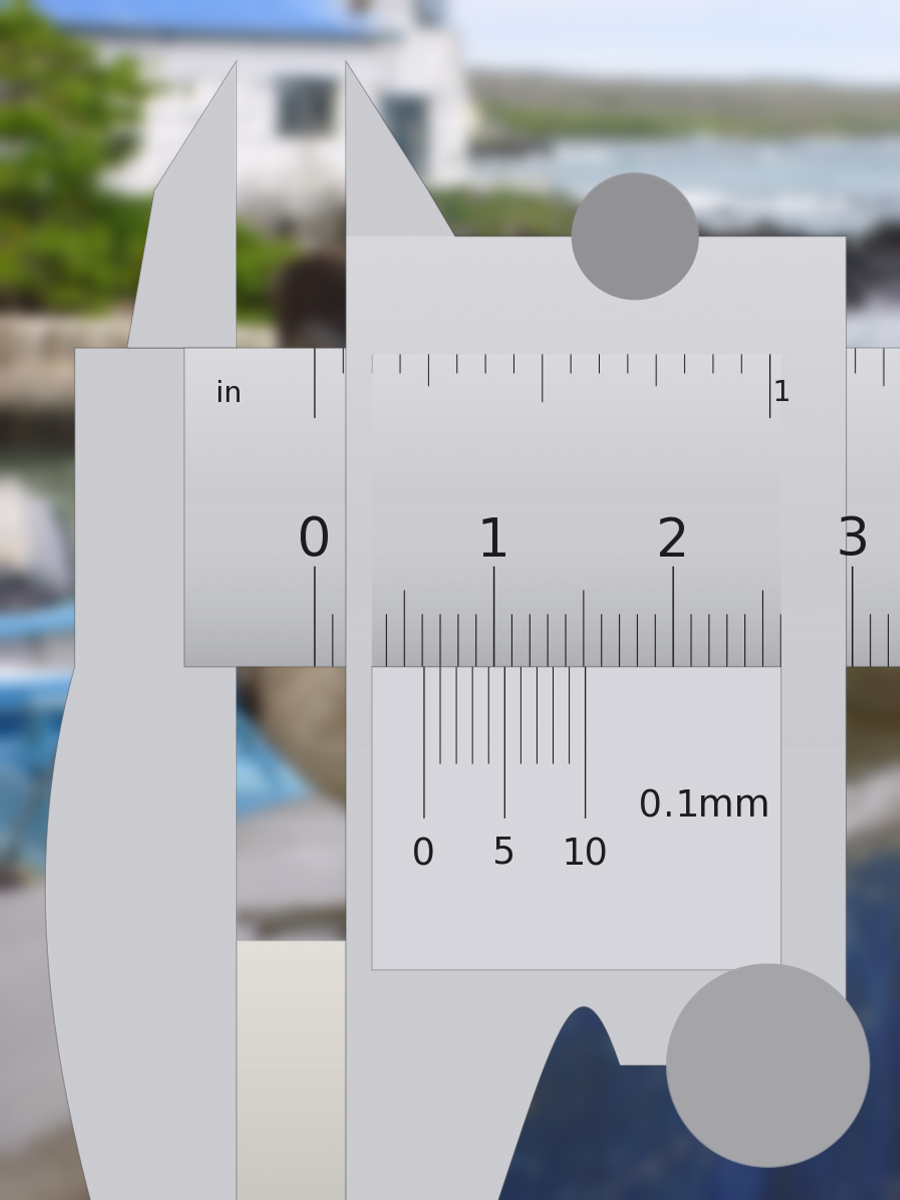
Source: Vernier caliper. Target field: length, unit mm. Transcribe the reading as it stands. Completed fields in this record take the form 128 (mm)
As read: 6.1 (mm)
